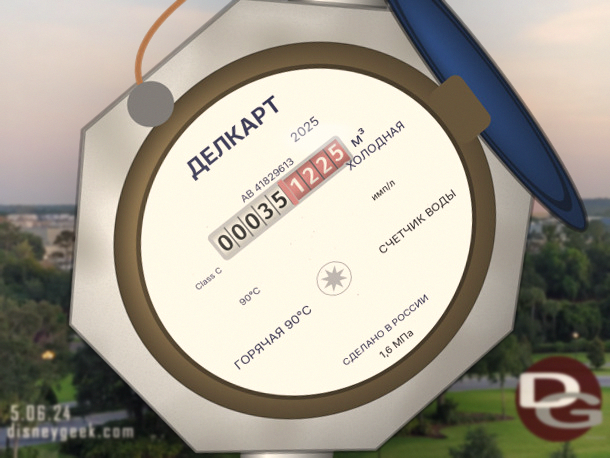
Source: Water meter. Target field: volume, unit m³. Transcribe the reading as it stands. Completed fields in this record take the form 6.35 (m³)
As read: 35.1225 (m³)
